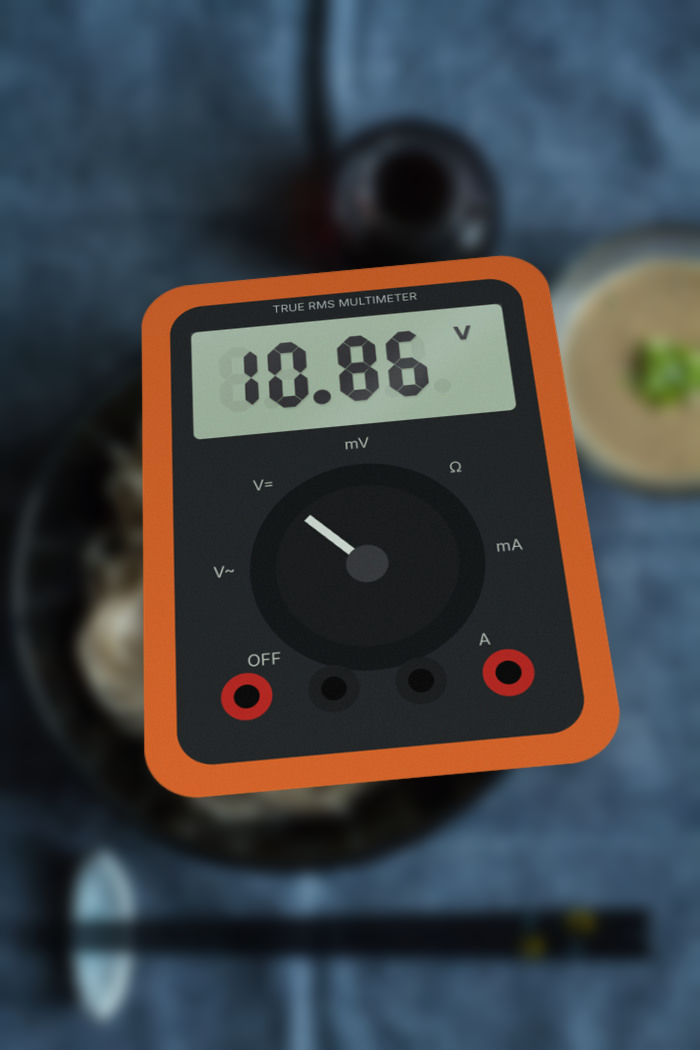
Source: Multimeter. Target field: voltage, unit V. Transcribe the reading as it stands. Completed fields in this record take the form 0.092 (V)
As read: 10.86 (V)
